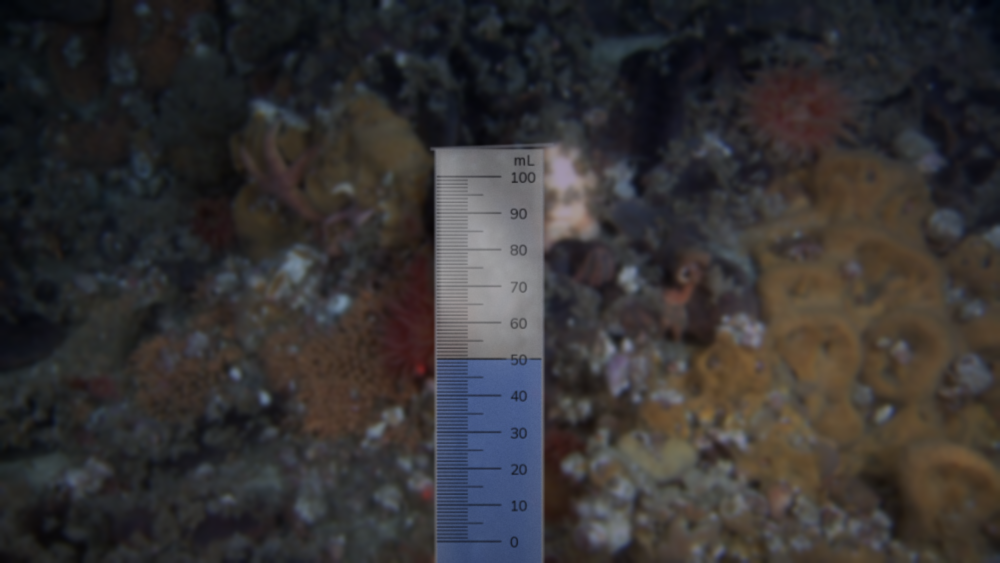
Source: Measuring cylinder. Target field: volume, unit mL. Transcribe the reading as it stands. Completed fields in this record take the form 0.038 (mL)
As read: 50 (mL)
